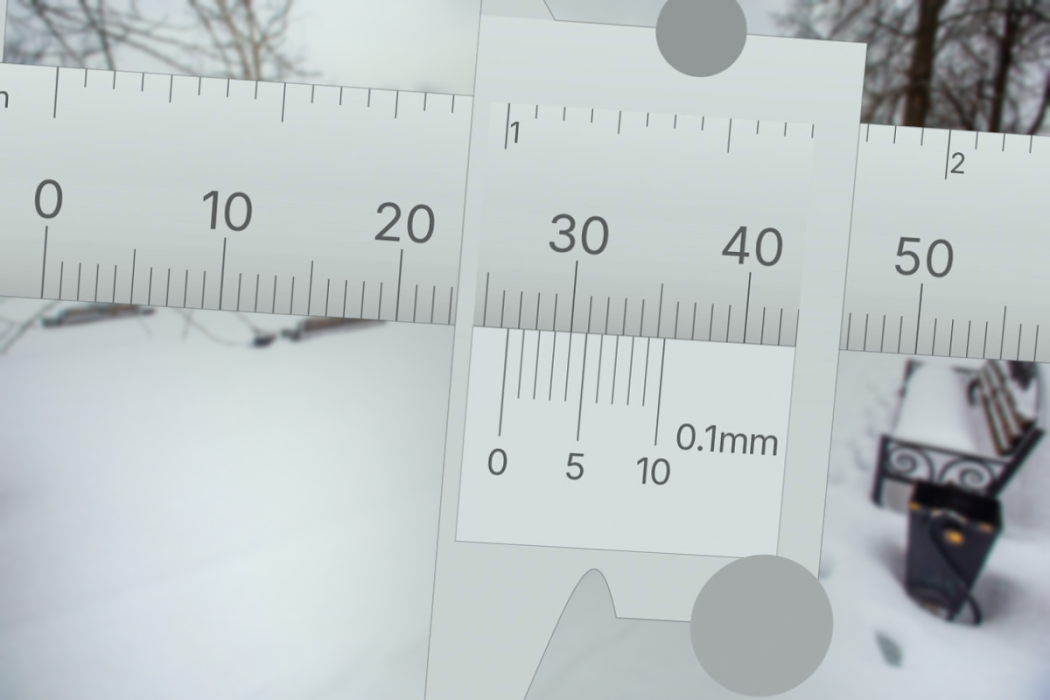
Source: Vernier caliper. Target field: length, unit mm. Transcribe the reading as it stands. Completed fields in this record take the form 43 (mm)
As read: 26.4 (mm)
